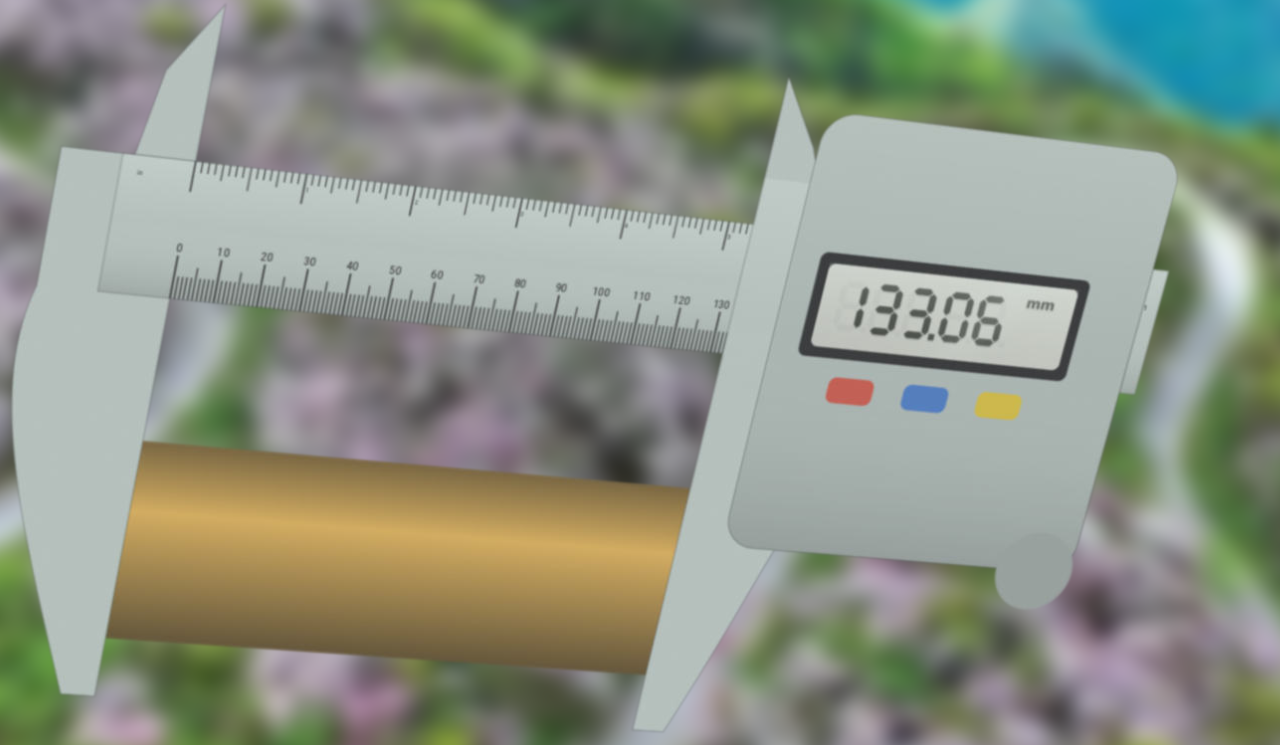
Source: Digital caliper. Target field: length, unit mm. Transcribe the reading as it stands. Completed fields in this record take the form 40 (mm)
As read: 133.06 (mm)
